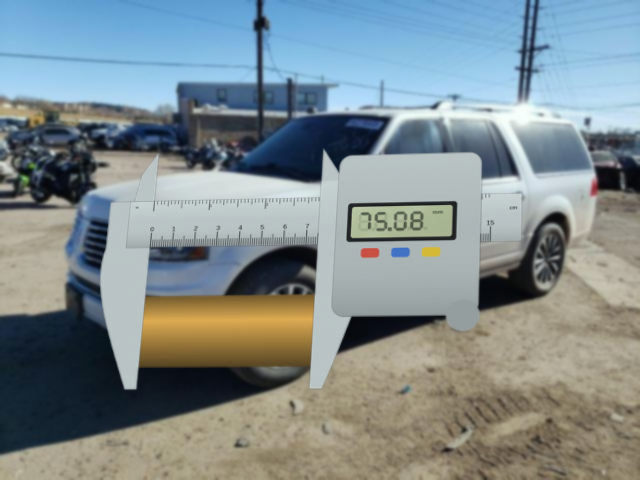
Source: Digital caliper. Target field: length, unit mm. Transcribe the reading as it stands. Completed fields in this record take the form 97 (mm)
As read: 75.08 (mm)
